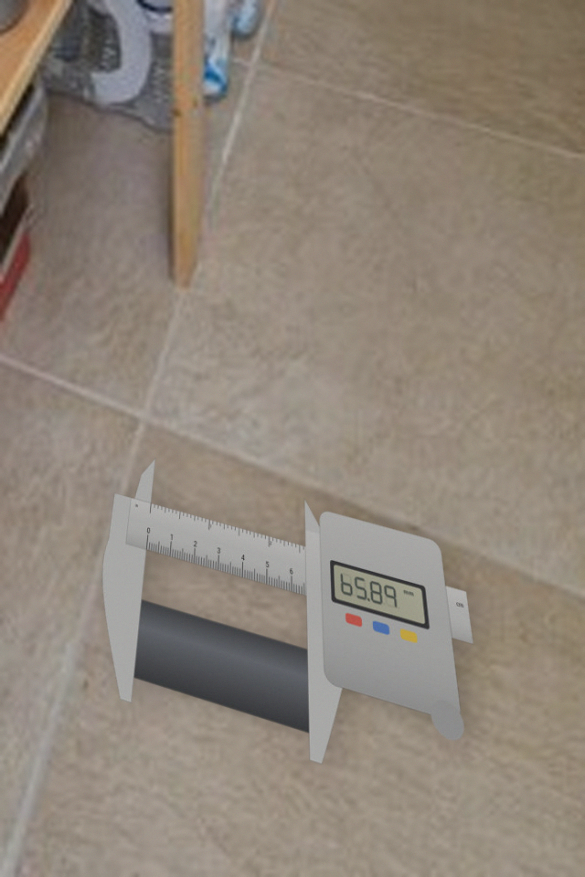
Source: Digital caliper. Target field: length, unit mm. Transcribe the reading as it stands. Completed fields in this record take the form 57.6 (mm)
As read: 65.89 (mm)
